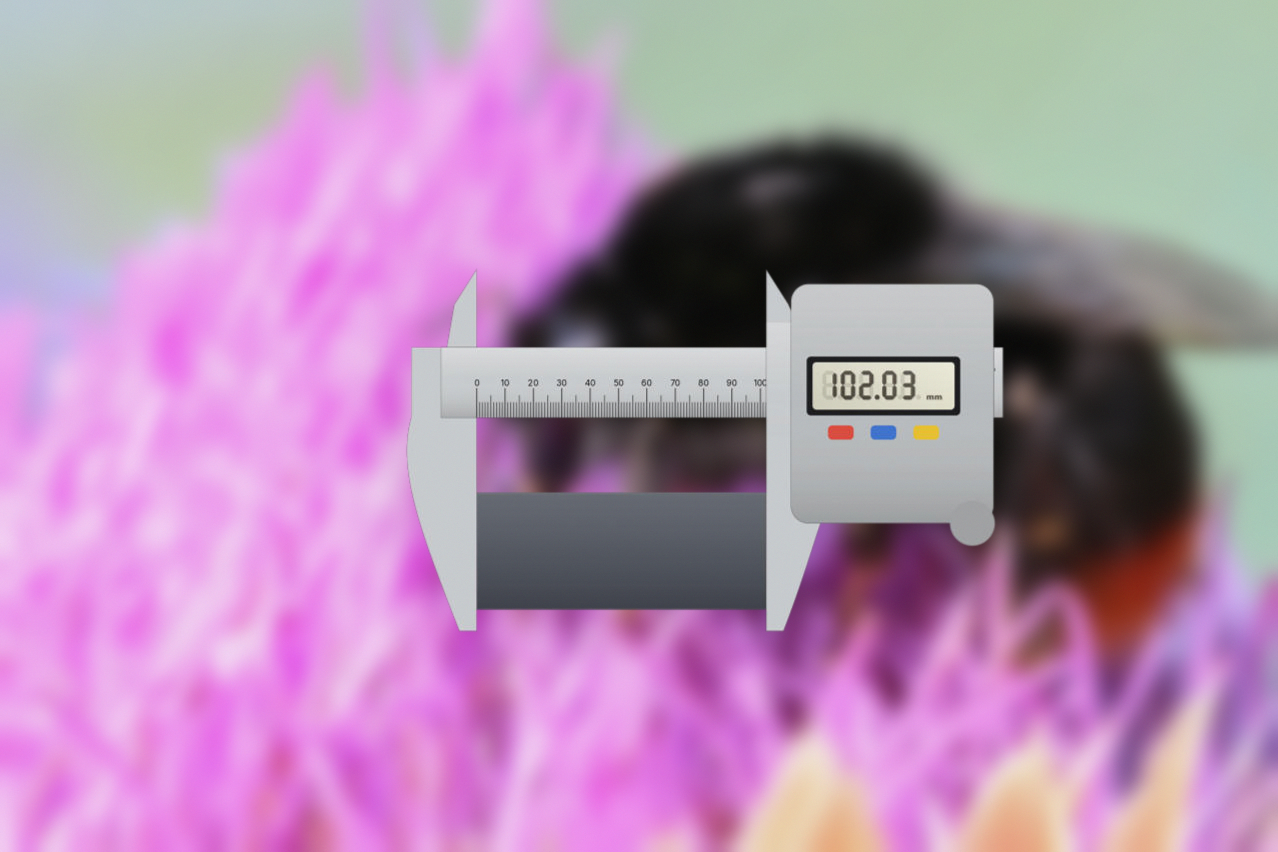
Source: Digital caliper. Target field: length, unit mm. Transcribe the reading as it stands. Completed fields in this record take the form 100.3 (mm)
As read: 102.03 (mm)
